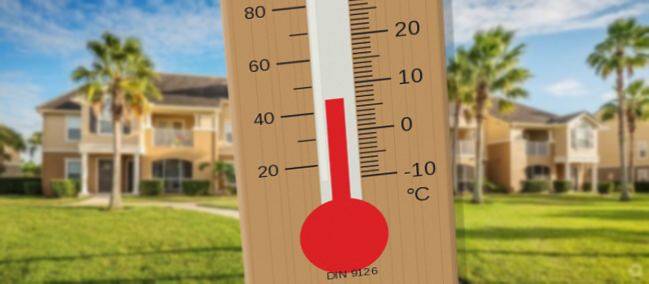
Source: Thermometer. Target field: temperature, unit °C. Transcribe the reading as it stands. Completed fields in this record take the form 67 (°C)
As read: 7 (°C)
